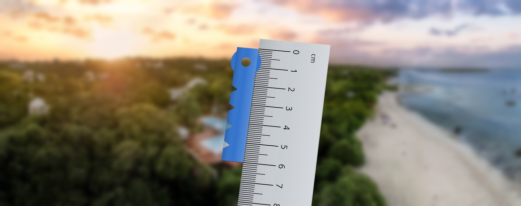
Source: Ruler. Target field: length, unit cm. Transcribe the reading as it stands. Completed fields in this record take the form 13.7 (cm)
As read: 6 (cm)
